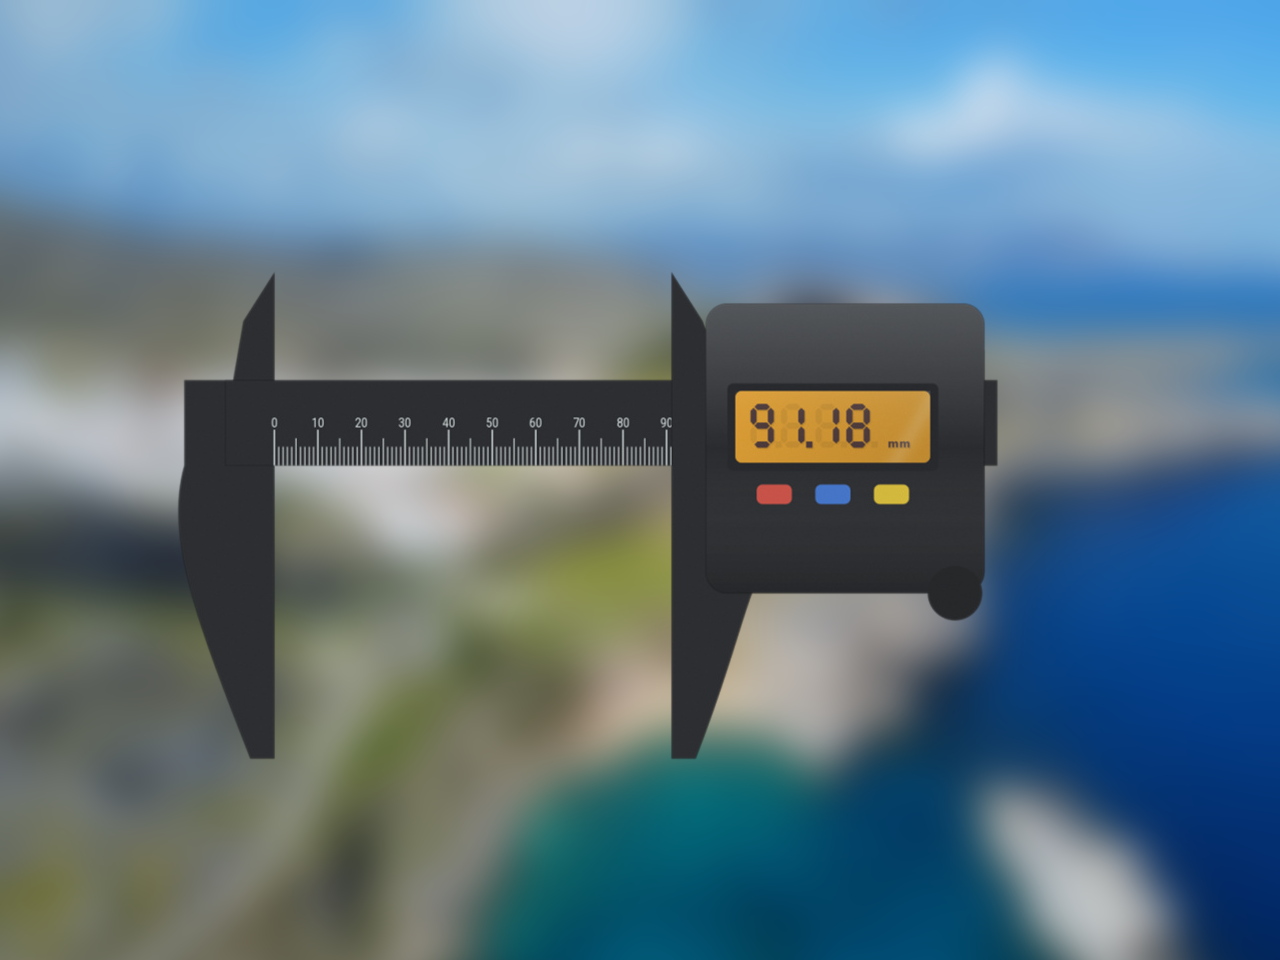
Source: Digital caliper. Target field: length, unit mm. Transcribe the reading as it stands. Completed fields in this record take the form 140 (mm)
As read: 91.18 (mm)
